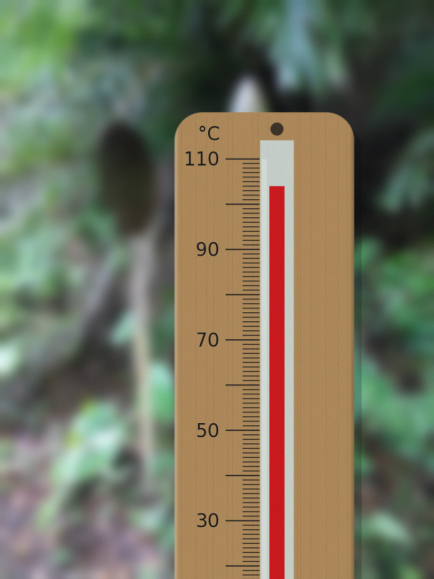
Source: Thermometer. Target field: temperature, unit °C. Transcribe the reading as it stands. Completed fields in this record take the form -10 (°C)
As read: 104 (°C)
